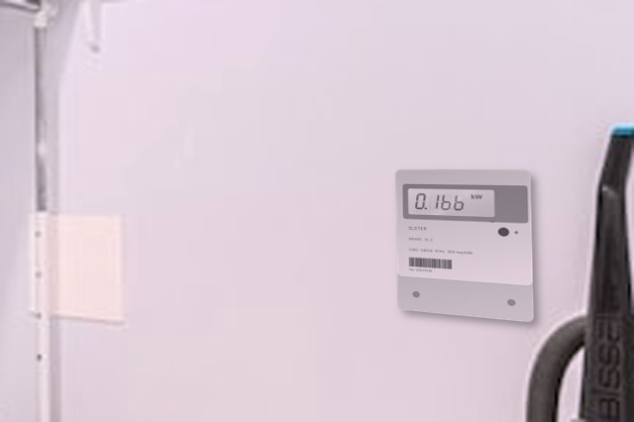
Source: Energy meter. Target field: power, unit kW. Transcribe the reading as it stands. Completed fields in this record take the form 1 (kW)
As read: 0.166 (kW)
